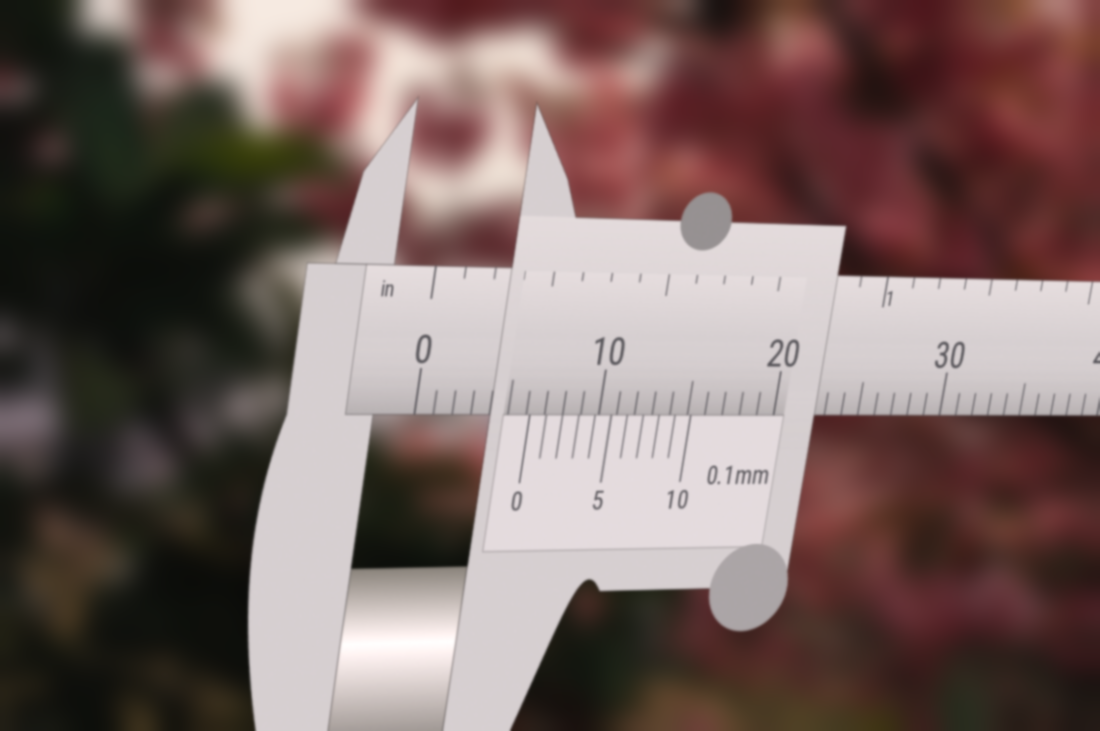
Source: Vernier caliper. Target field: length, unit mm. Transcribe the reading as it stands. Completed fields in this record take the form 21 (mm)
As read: 6.2 (mm)
